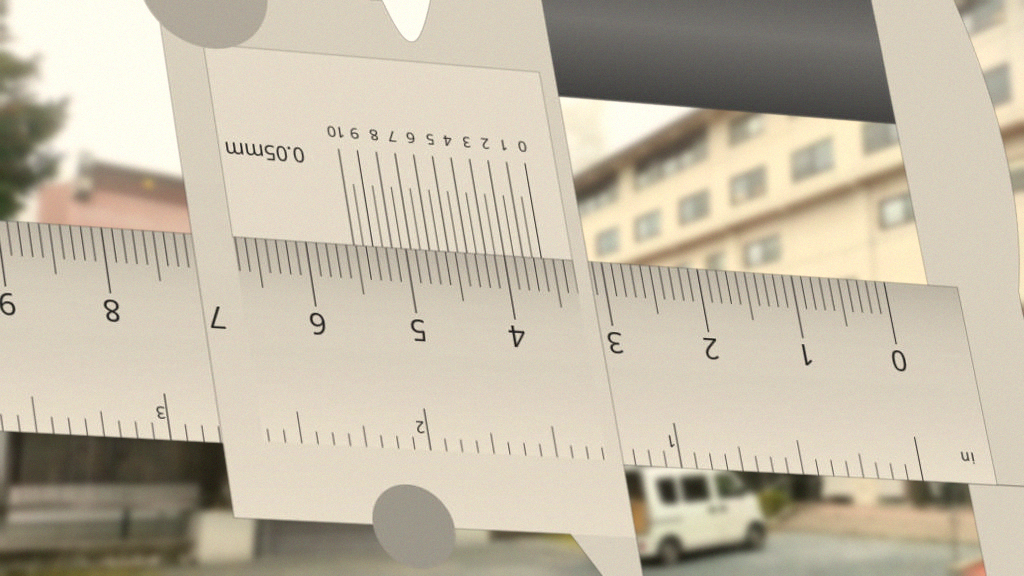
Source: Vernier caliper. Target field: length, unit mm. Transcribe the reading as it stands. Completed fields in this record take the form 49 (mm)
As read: 36.2 (mm)
